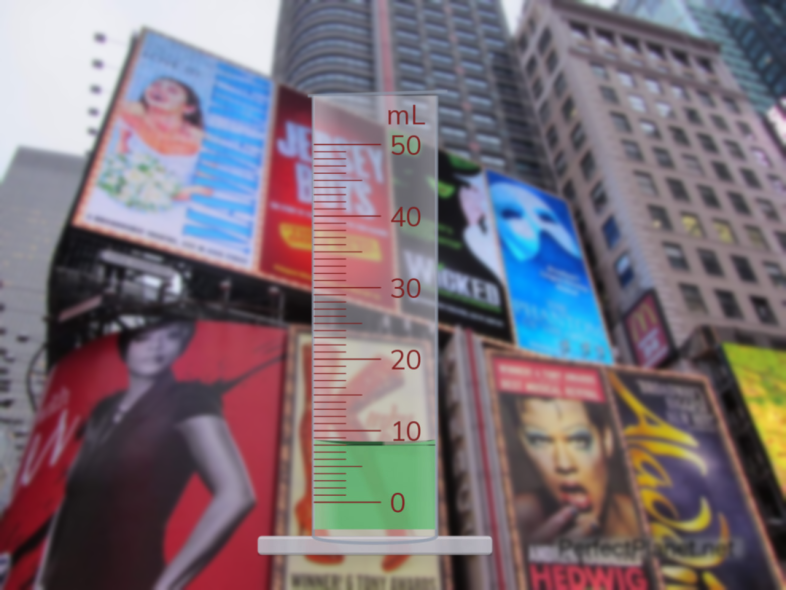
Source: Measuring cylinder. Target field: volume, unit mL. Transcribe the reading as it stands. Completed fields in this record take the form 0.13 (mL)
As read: 8 (mL)
